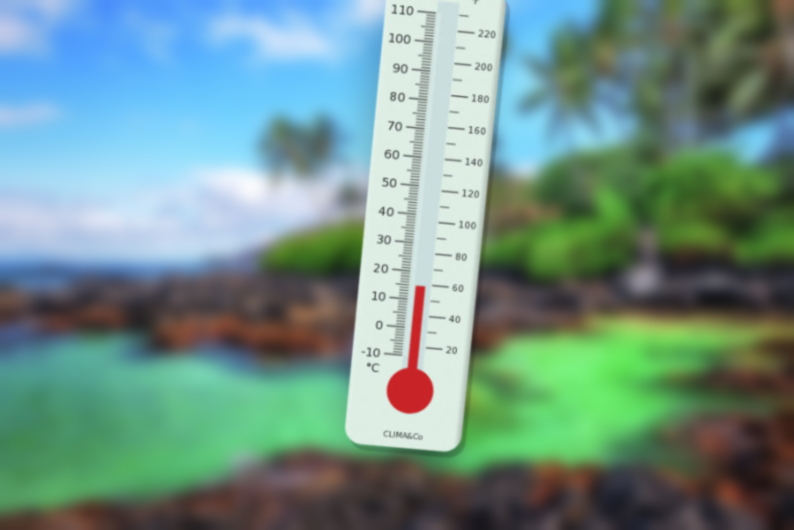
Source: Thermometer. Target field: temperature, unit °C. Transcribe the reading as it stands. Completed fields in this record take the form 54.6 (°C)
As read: 15 (°C)
